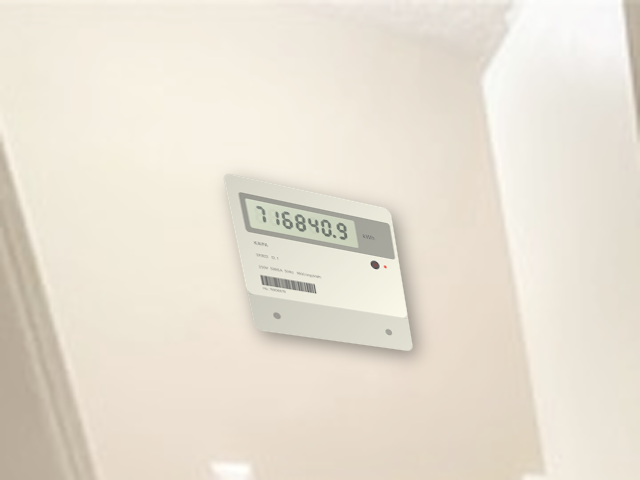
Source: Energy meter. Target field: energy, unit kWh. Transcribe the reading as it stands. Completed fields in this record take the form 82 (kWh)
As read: 716840.9 (kWh)
